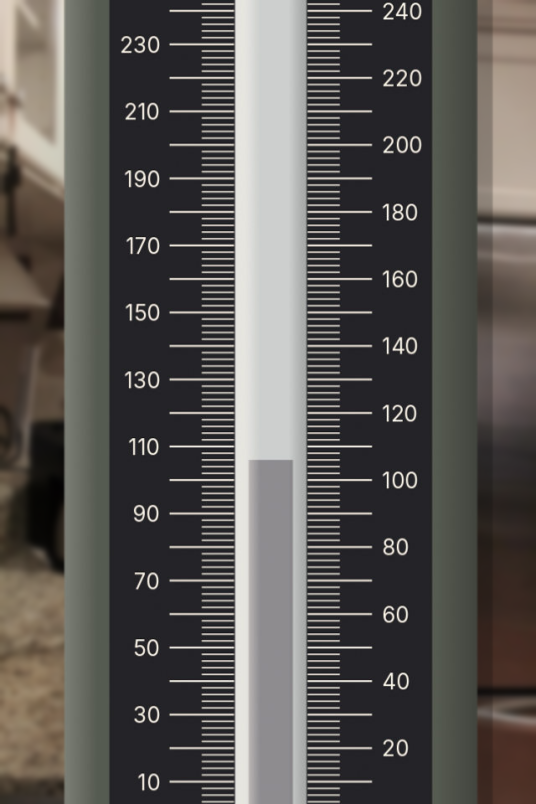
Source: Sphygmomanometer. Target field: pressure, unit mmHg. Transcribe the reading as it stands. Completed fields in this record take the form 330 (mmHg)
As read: 106 (mmHg)
